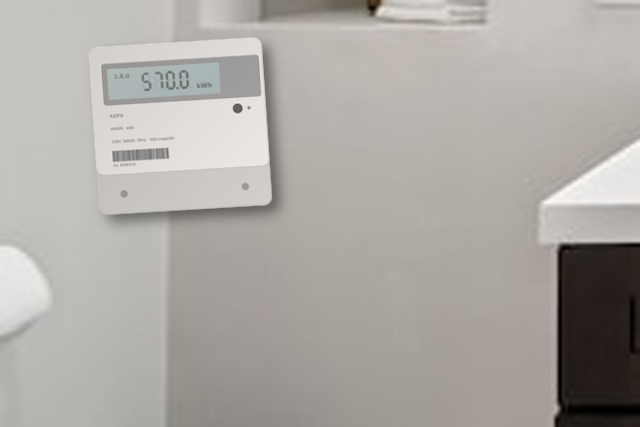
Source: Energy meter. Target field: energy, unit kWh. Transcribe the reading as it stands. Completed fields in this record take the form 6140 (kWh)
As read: 570.0 (kWh)
